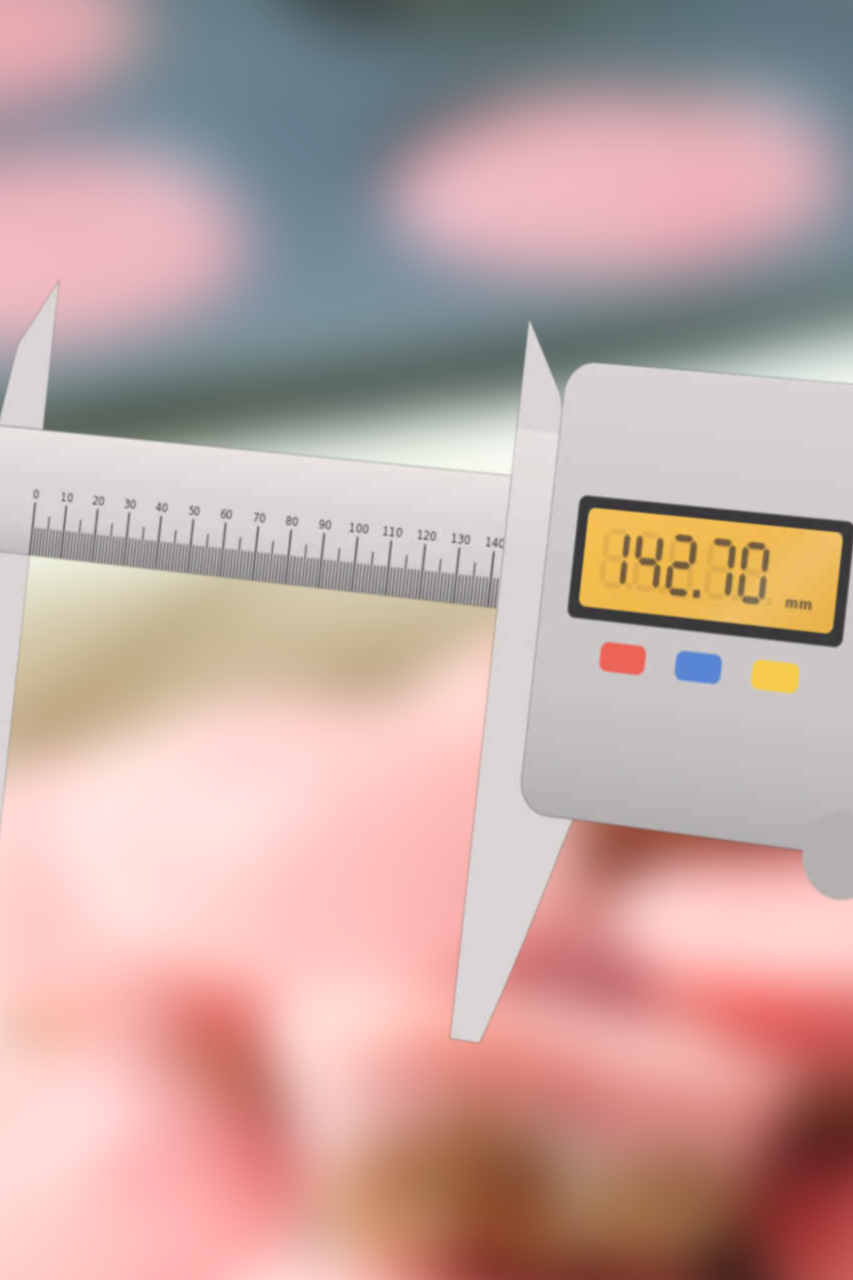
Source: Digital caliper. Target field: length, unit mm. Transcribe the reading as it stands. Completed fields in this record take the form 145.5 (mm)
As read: 142.70 (mm)
